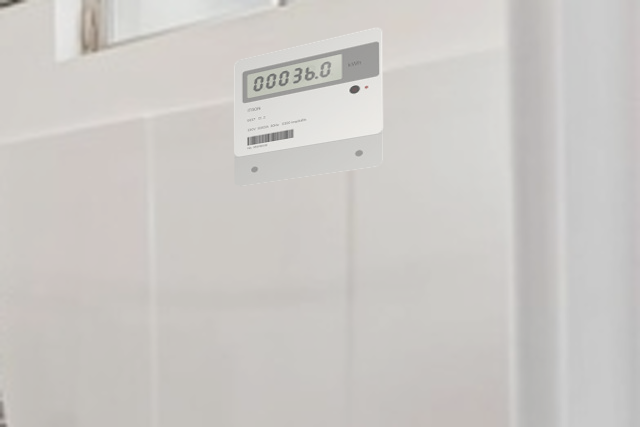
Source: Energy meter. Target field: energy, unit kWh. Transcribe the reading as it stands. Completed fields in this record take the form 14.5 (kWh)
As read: 36.0 (kWh)
